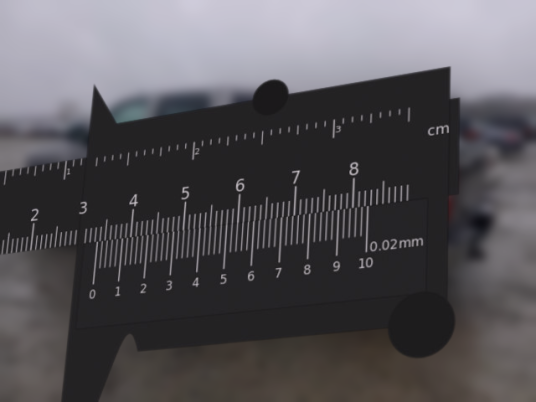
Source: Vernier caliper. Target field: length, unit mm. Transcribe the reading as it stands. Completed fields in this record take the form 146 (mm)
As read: 33.5 (mm)
